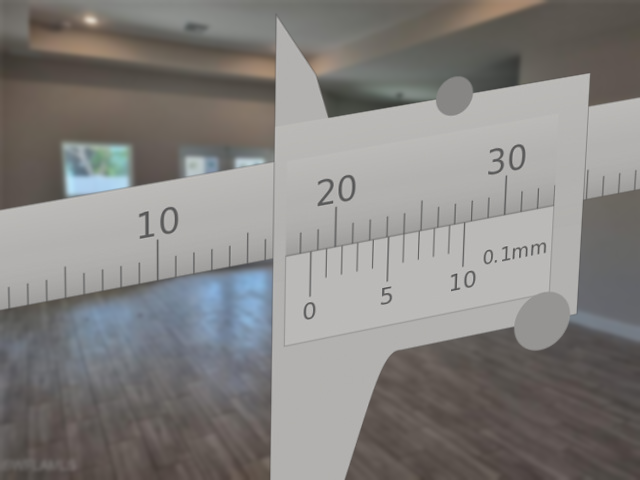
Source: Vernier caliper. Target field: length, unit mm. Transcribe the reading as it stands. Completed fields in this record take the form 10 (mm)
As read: 18.6 (mm)
